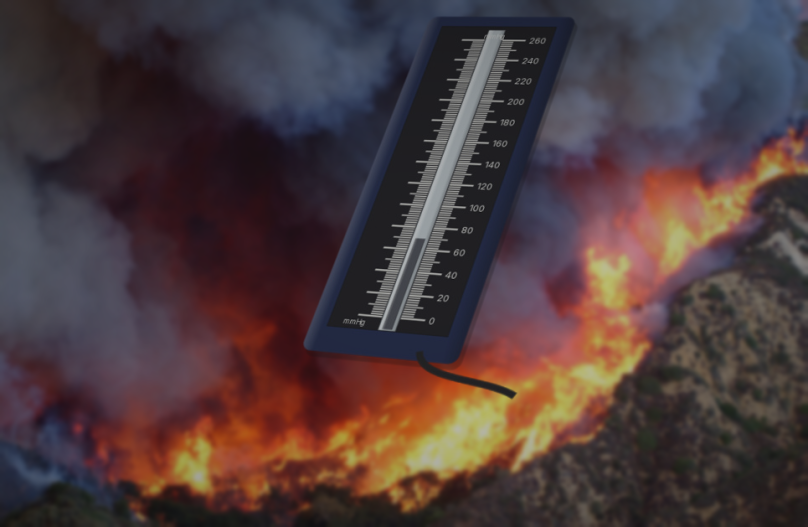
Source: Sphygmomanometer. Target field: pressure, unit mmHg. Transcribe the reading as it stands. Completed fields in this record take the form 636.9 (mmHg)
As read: 70 (mmHg)
